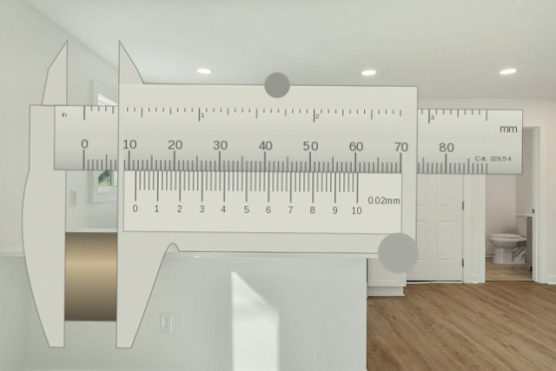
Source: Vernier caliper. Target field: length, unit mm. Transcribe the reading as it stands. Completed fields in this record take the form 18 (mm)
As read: 11.5 (mm)
